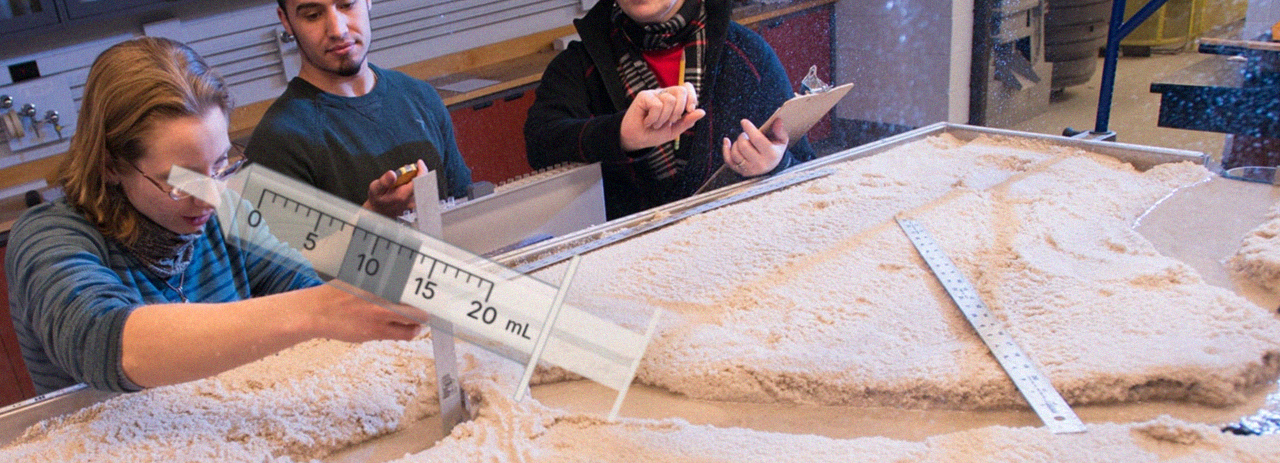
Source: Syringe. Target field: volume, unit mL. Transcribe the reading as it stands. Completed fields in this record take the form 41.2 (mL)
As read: 8 (mL)
